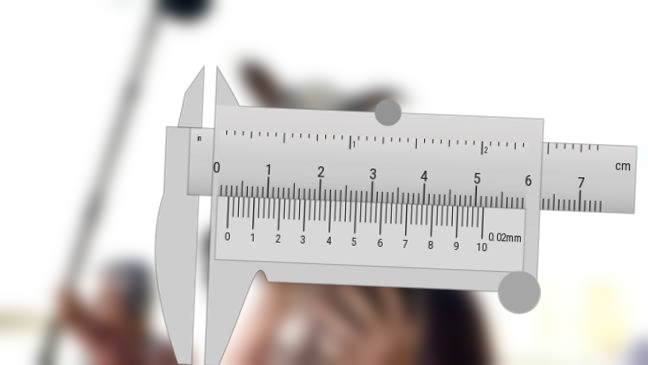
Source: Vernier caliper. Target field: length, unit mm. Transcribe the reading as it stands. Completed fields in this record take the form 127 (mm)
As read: 2.5 (mm)
